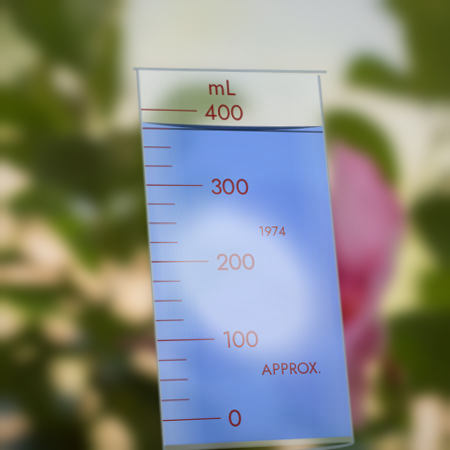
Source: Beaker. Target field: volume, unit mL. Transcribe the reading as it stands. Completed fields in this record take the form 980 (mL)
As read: 375 (mL)
